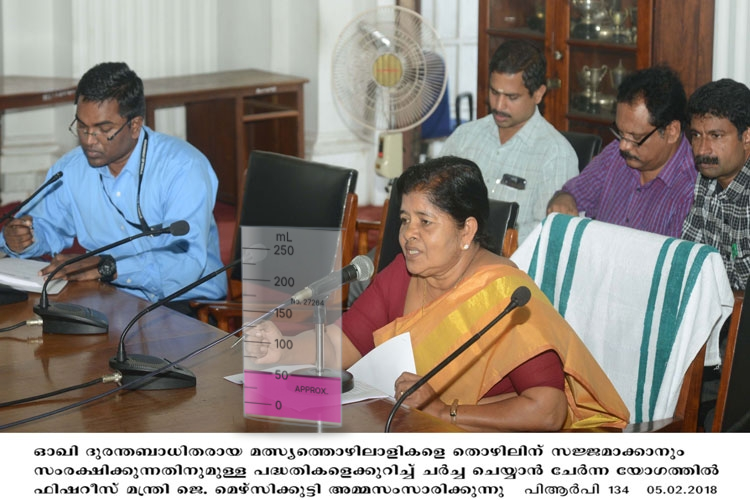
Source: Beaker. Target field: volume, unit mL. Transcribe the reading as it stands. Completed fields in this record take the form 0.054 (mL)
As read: 50 (mL)
